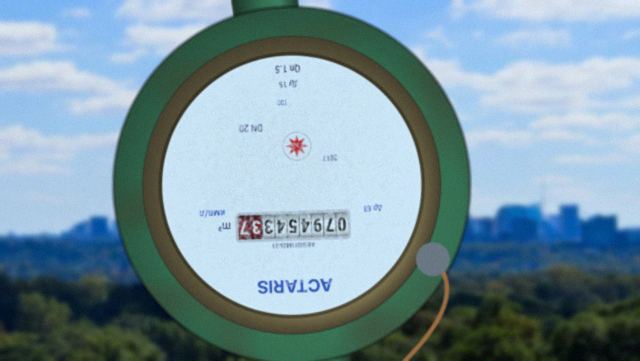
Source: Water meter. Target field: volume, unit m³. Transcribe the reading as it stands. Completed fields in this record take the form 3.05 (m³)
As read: 794543.37 (m³)
